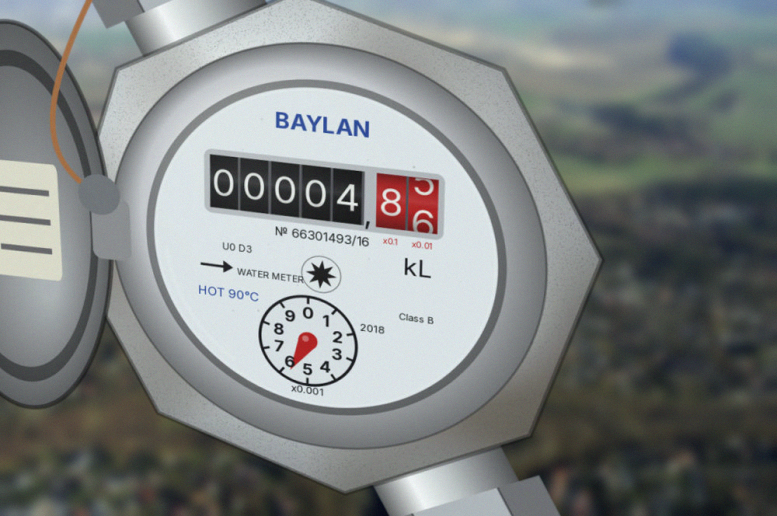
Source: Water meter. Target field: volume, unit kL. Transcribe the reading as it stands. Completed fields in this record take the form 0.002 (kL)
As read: 4.855 (kL)
